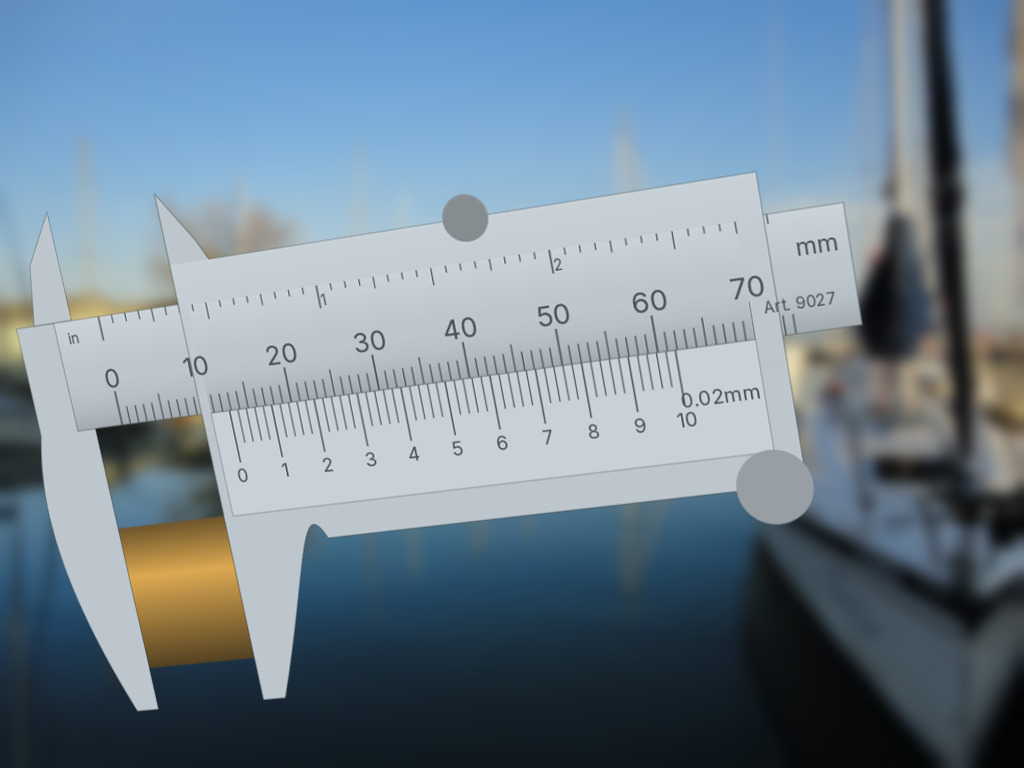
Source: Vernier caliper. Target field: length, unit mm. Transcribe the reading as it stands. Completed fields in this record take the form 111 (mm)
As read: 12.8 (mm)
